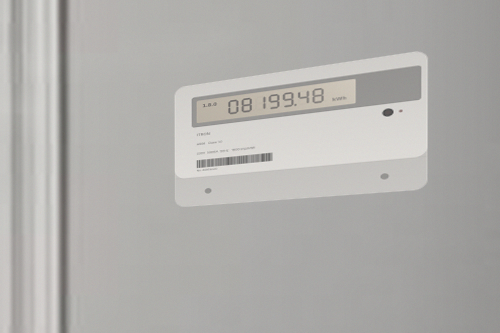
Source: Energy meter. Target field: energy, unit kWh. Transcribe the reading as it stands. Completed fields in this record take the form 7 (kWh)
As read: 8199.48 (kWh)
